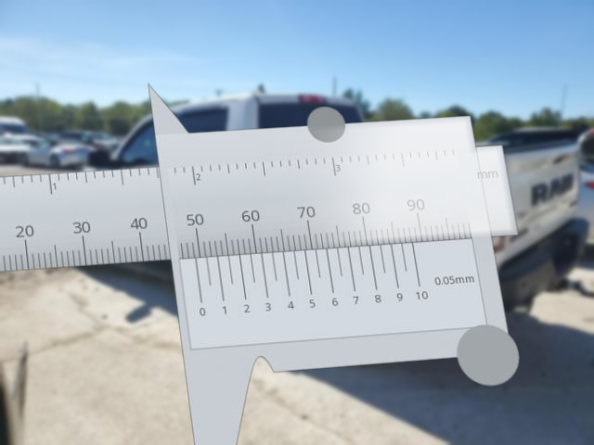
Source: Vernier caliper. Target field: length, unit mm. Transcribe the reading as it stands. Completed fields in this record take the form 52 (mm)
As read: 49.2 (mm)
